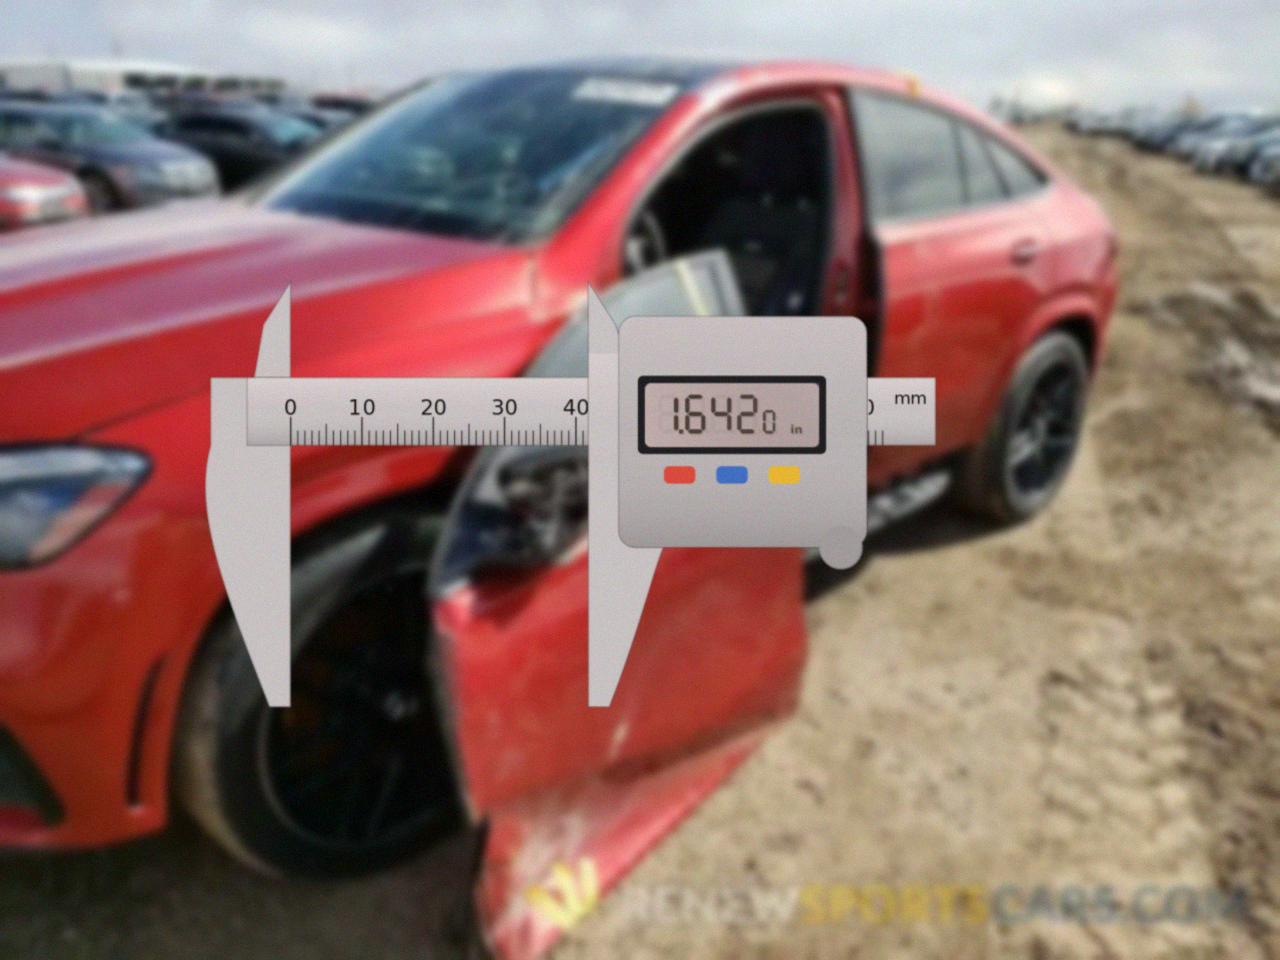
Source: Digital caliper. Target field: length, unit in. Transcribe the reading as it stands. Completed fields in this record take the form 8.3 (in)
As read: 1.6420 (in)
